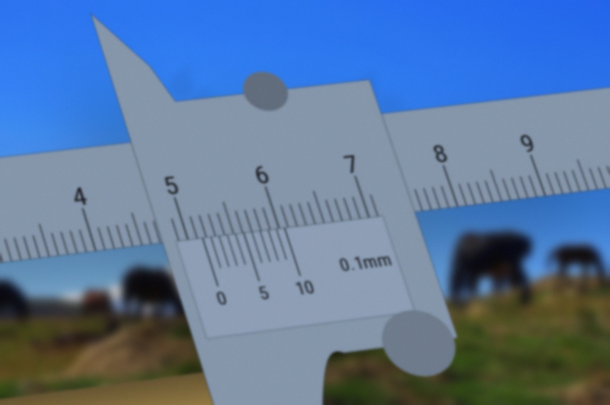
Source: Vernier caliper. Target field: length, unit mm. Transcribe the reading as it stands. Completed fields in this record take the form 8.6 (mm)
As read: 51.6 (mm)
